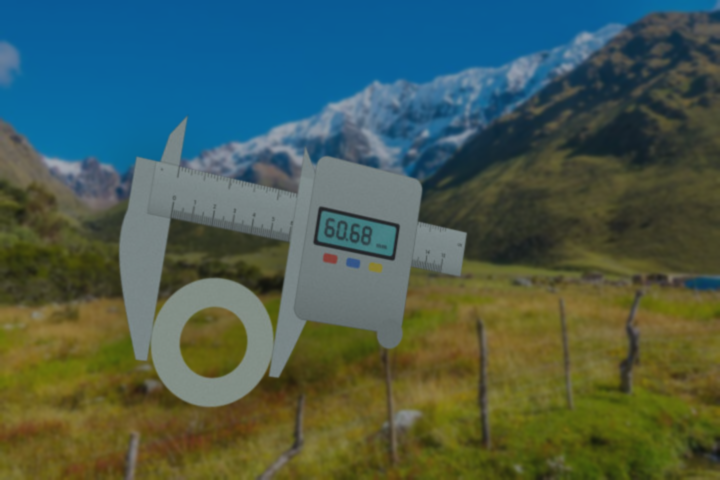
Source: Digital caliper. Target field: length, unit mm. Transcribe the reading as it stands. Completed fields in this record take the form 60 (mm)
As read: 60.68 (mm)
